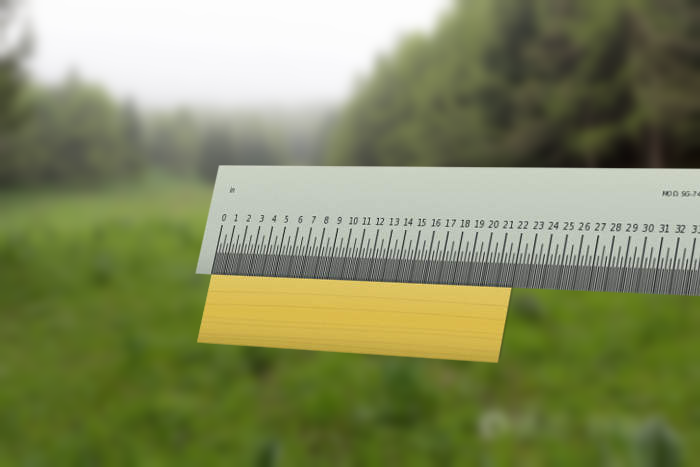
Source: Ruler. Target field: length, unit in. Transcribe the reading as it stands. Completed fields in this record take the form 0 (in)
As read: 22 (in)
